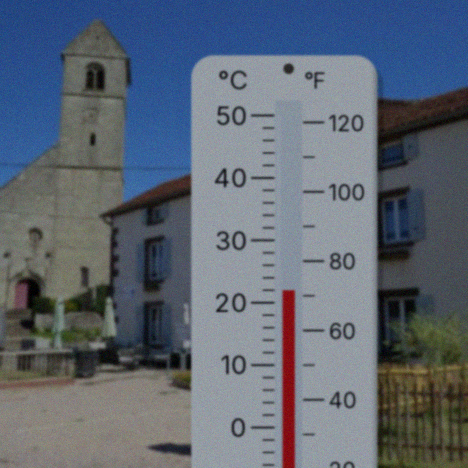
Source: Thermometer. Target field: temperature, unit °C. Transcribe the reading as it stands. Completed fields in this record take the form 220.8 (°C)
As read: 22 (°C)
